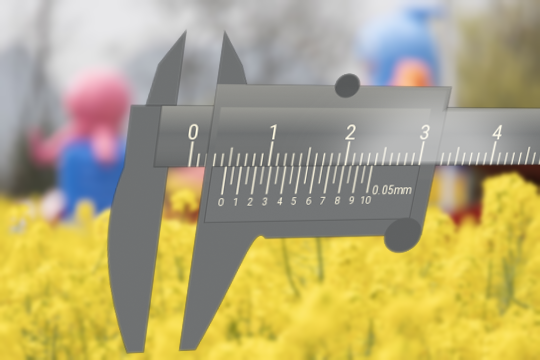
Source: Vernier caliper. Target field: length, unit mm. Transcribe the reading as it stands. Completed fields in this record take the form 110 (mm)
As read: 4.6 (mm)
